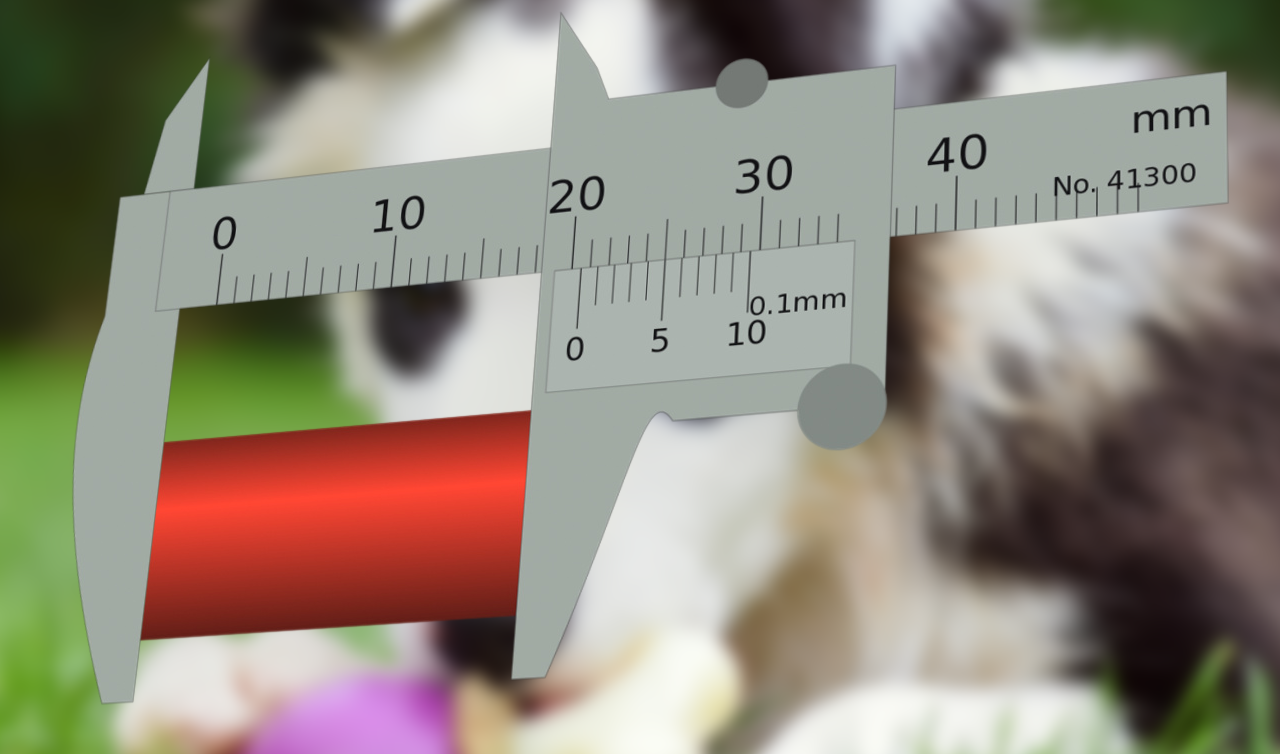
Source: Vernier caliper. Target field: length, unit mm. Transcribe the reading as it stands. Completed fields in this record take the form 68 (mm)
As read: 20.5 (mm)
